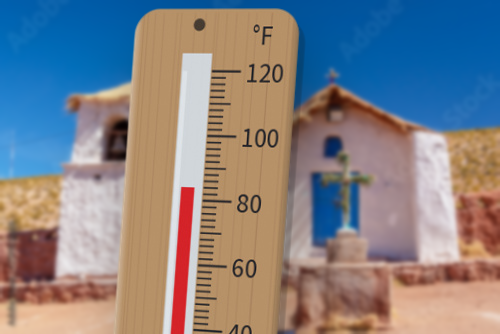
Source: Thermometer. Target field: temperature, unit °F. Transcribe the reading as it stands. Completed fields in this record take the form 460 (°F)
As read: 84 (°F)
